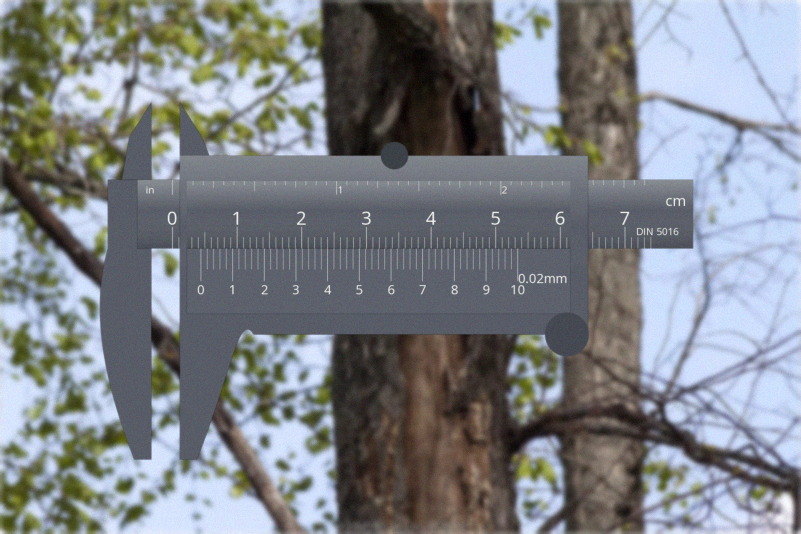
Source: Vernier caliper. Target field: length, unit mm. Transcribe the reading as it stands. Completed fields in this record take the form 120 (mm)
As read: 4.4 (mm)
